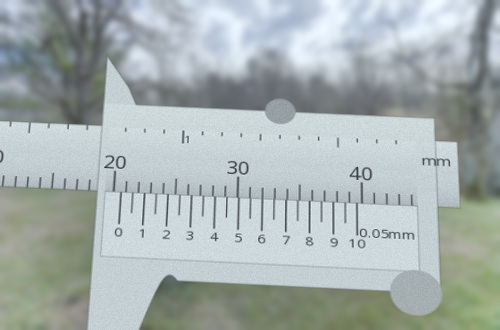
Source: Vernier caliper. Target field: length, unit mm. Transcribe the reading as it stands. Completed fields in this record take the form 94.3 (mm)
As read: 20.6 (mm)
